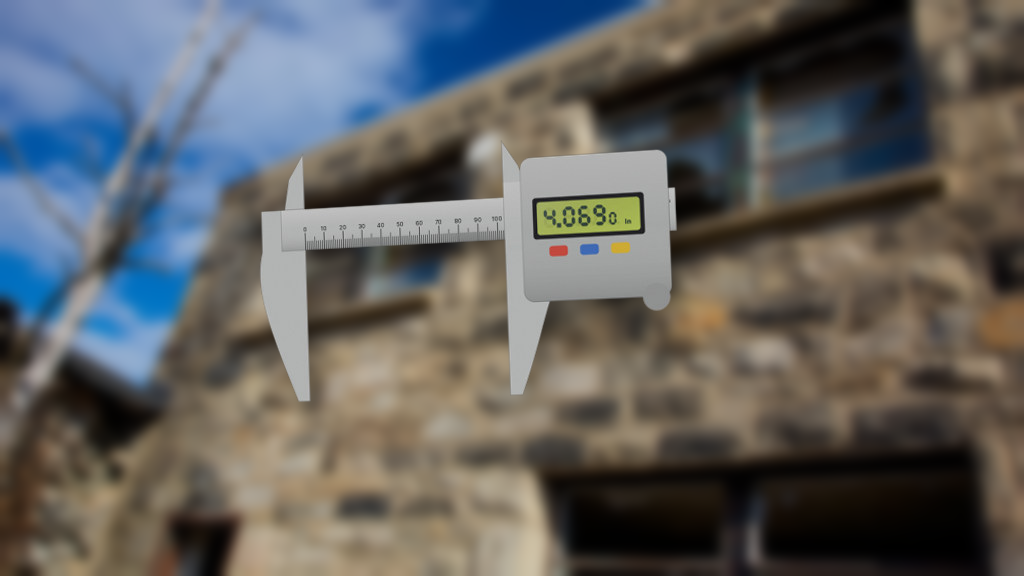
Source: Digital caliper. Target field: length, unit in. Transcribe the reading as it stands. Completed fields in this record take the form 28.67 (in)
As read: 4.0690 (in)
